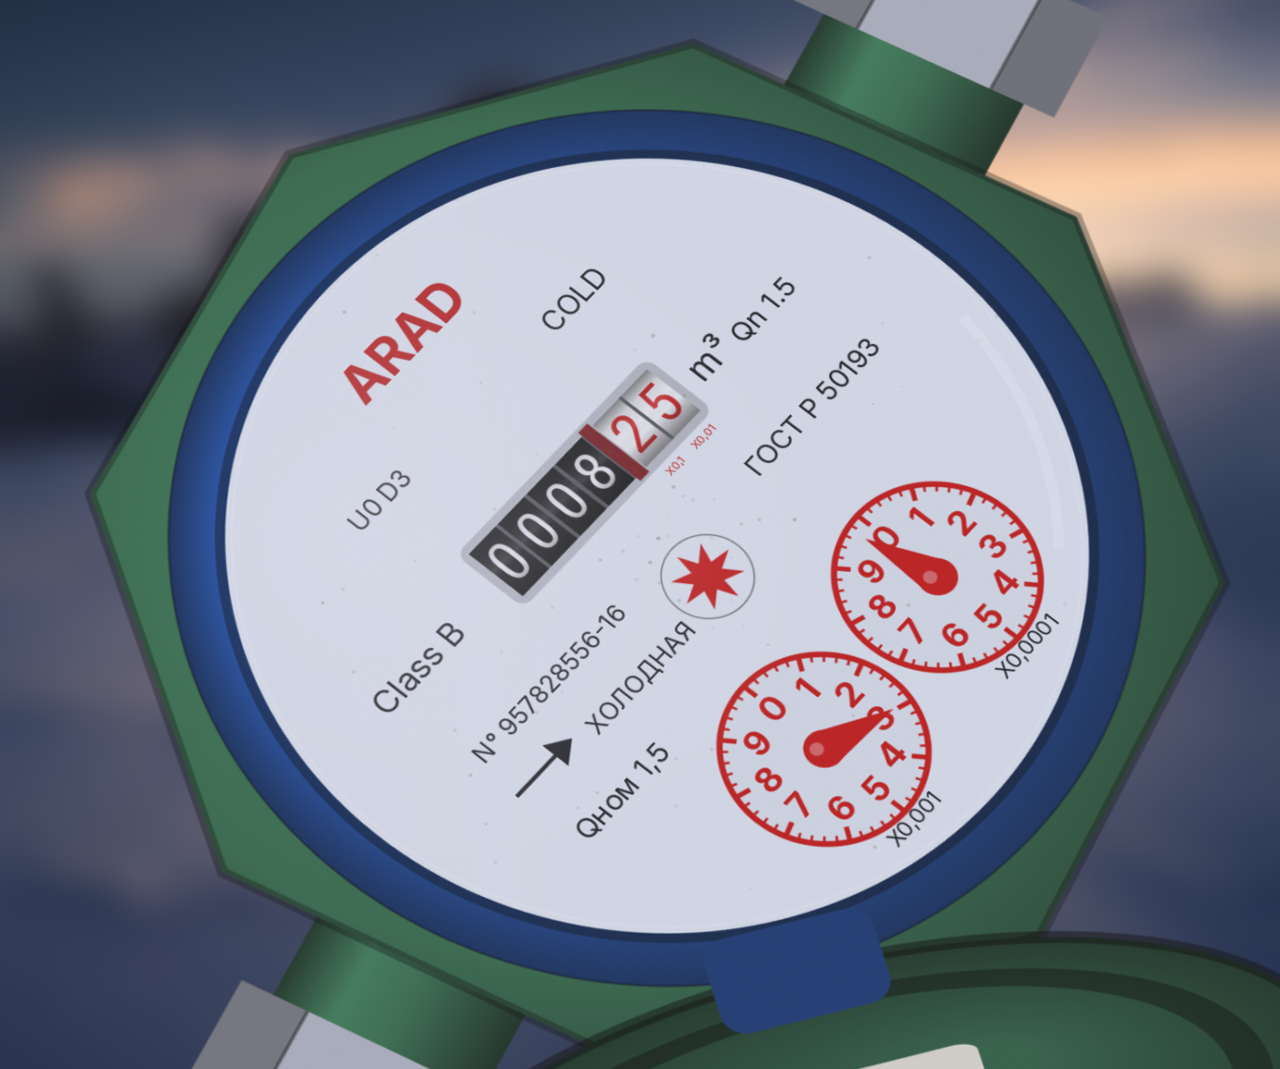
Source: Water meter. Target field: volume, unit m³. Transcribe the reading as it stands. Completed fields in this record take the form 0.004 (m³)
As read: 8.2529 (m³)
